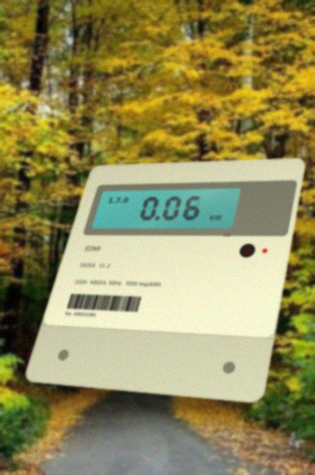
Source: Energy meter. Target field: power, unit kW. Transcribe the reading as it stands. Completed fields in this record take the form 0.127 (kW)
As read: 0.06 (kW)
